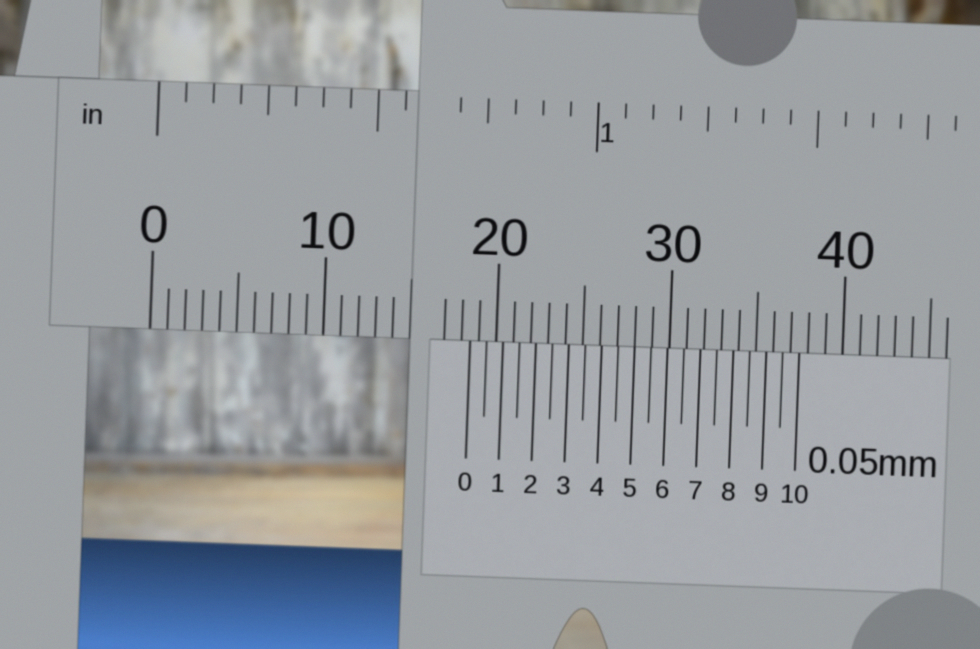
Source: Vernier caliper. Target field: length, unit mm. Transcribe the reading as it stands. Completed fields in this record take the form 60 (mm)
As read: 18.5 (mm)
